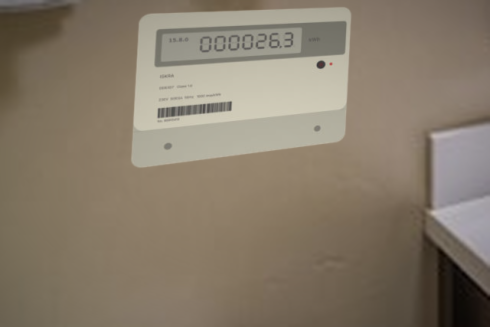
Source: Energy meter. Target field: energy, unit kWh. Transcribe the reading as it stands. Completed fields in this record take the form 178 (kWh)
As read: 26.3 (kWh)
